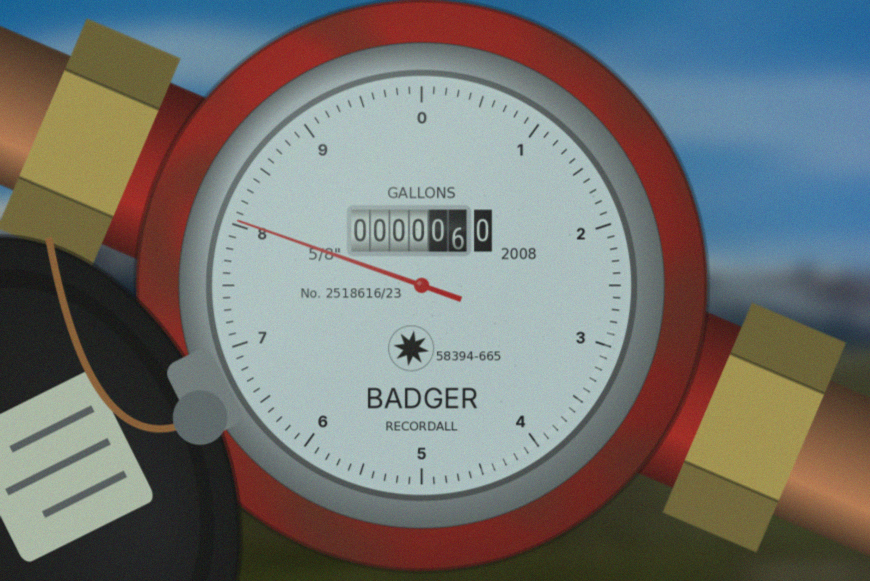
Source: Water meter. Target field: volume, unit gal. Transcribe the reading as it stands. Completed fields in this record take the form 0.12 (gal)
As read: 58.0 (gal)
